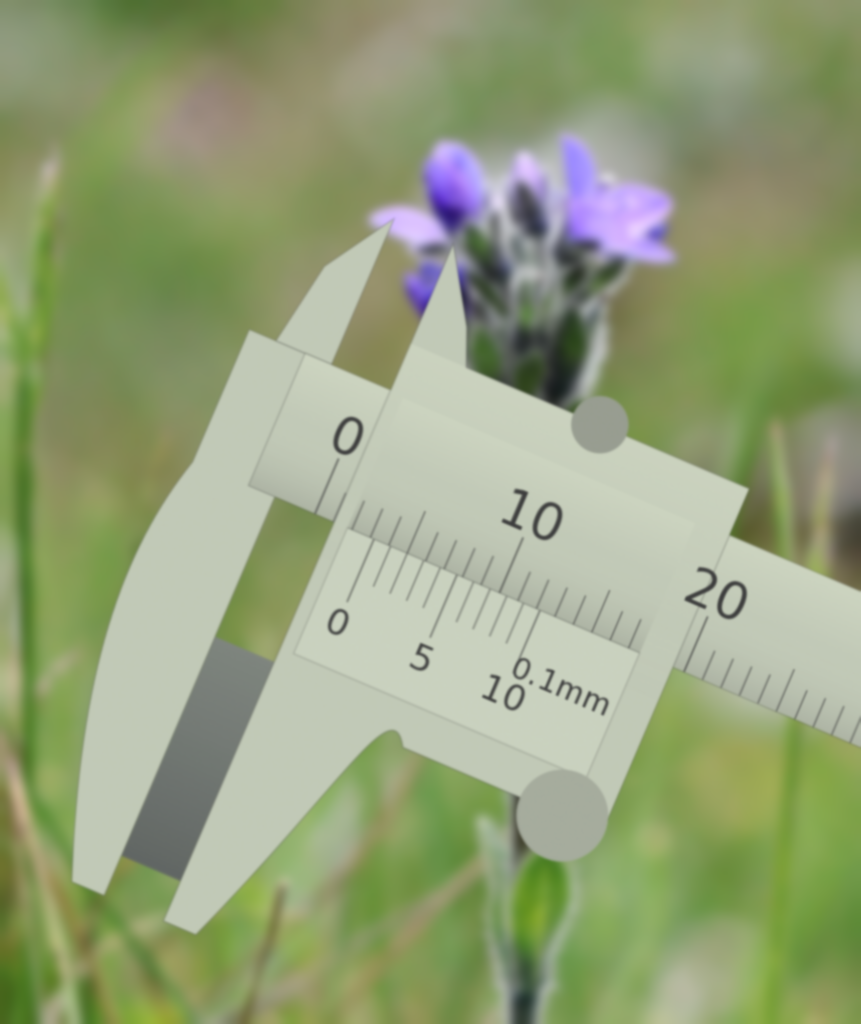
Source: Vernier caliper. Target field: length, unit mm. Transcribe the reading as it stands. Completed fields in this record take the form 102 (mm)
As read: 3.2 (mm)
